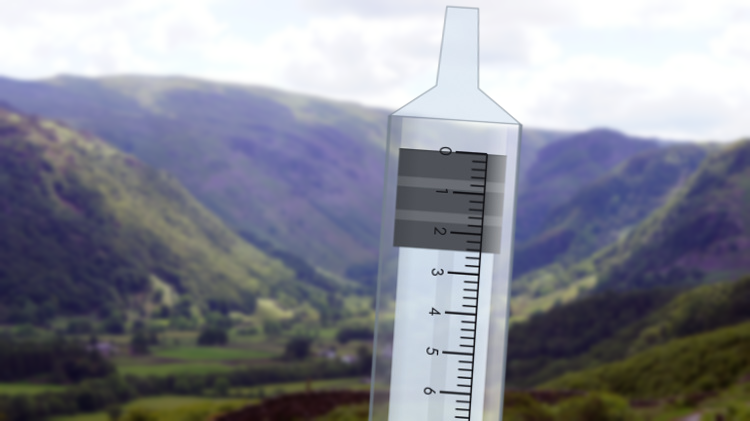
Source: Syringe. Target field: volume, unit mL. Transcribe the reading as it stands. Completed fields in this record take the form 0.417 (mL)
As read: 0 (mL)
